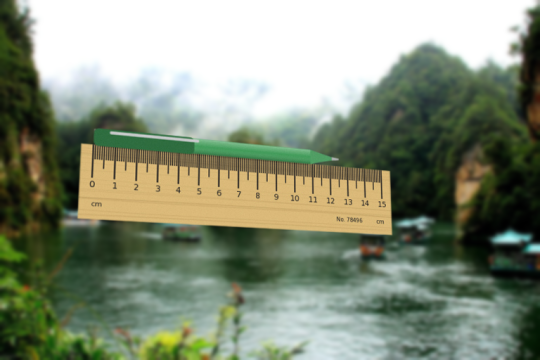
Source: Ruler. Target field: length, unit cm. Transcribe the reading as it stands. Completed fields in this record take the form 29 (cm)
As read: 12.5 (cm)
